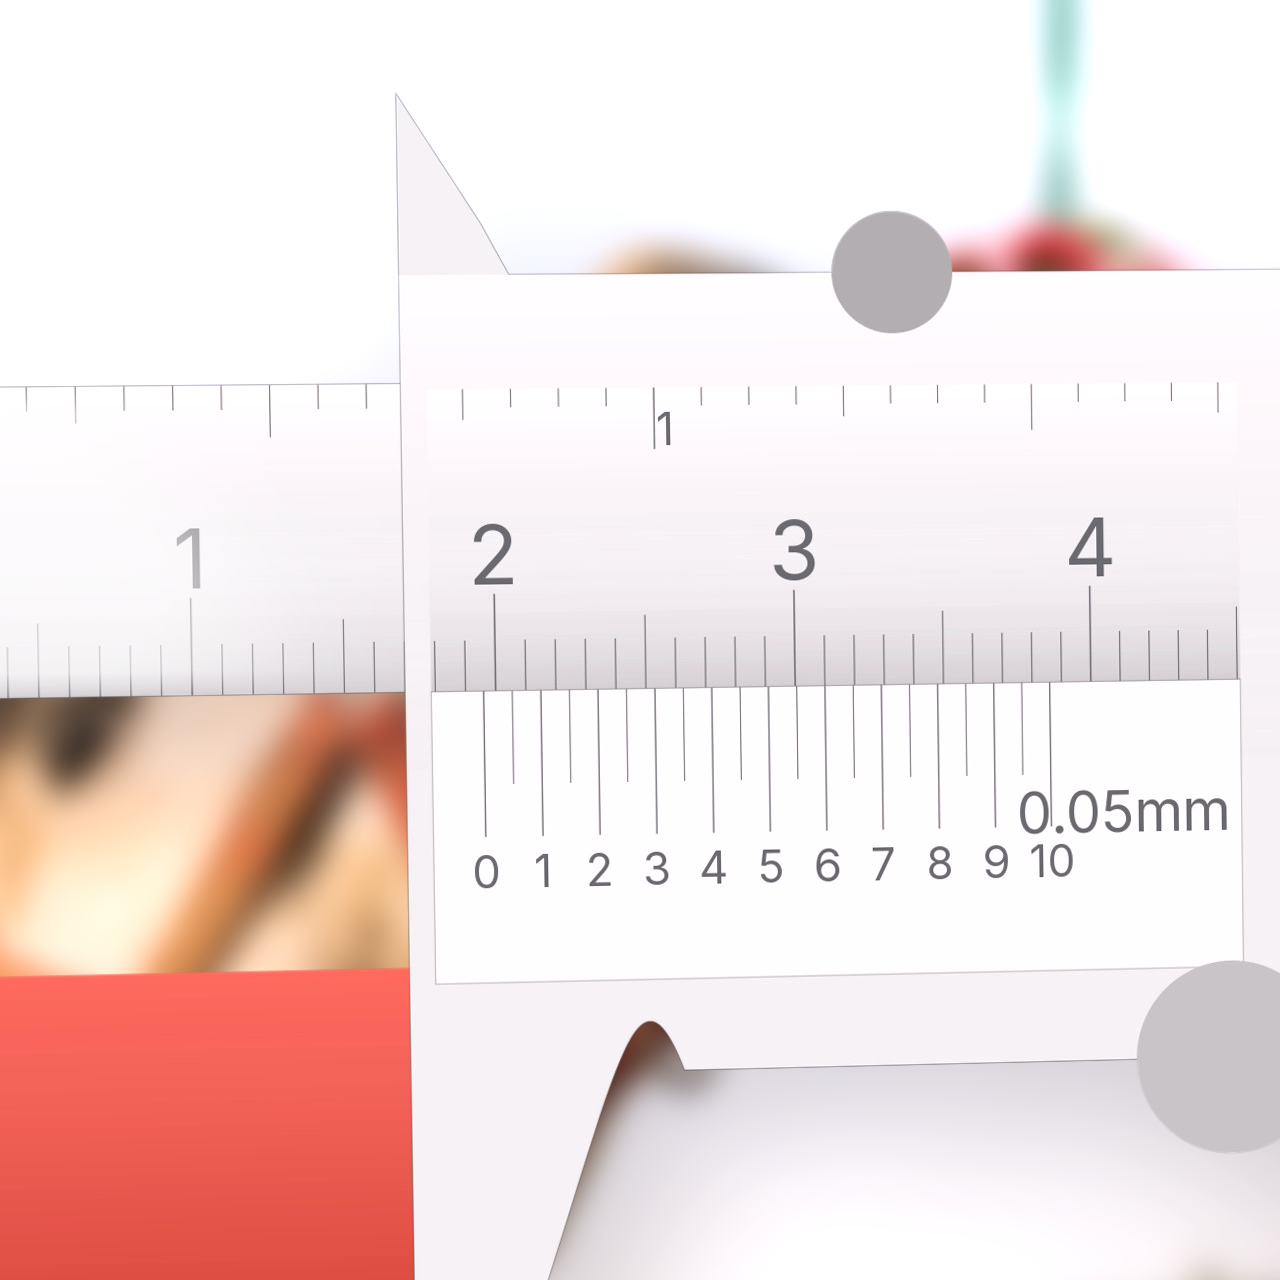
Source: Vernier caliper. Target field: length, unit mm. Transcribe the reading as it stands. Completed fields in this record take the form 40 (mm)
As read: 19.60 (mm)
